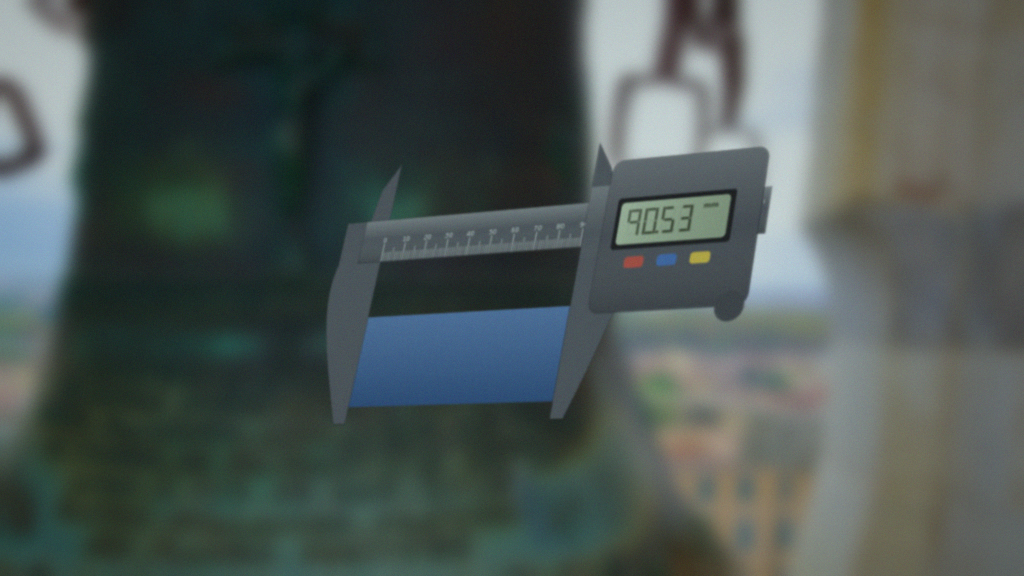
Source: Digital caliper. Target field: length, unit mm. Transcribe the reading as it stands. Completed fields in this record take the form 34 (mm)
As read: 90.53 (mm)
